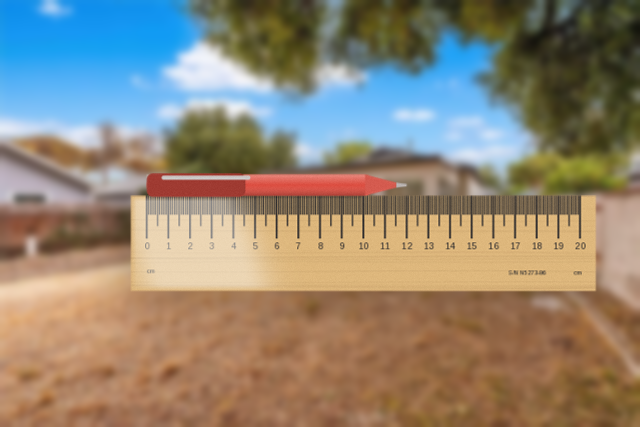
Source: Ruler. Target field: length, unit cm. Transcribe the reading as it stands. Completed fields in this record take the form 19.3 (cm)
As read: 12 (cm)
